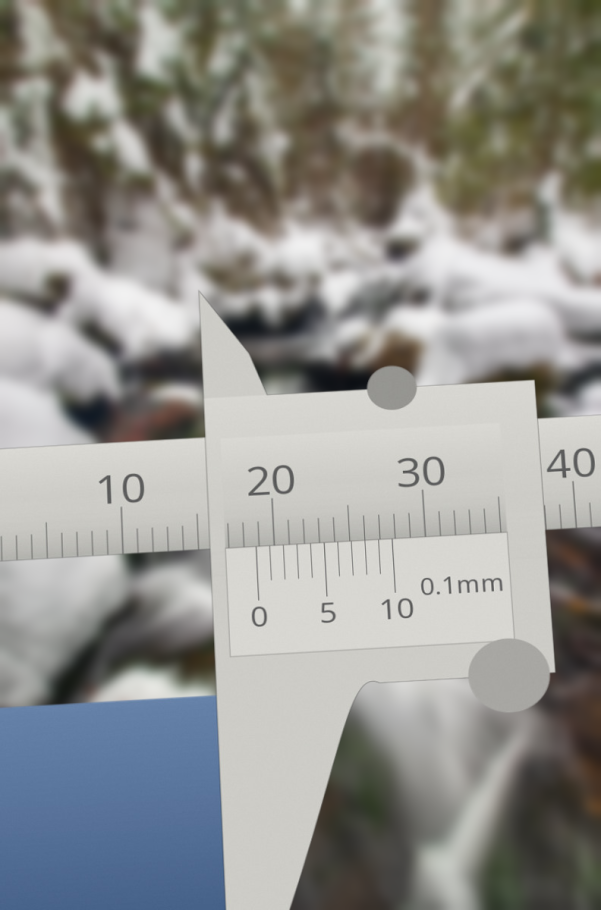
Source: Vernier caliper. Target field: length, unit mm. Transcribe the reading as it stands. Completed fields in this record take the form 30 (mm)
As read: 18.8 (mm)
